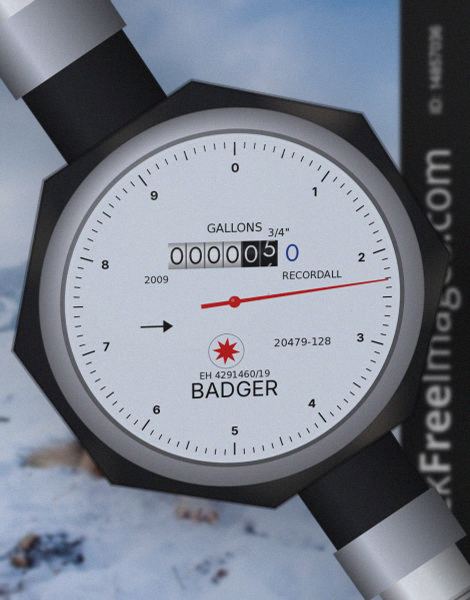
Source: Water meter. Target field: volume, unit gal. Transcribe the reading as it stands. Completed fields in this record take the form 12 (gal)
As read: 52.3 (gal)
